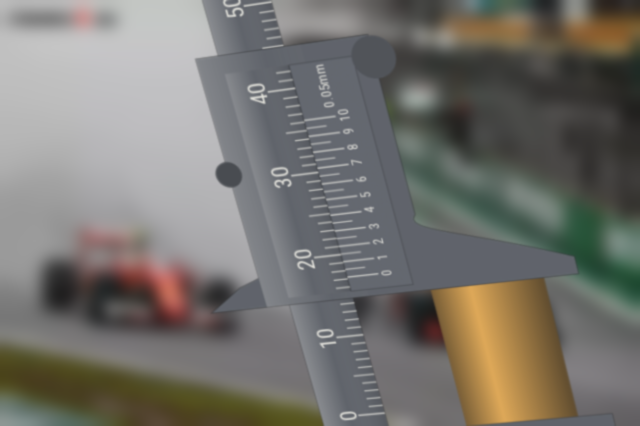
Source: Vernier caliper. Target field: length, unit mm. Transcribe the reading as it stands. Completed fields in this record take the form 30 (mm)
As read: 17.2 (mm)
